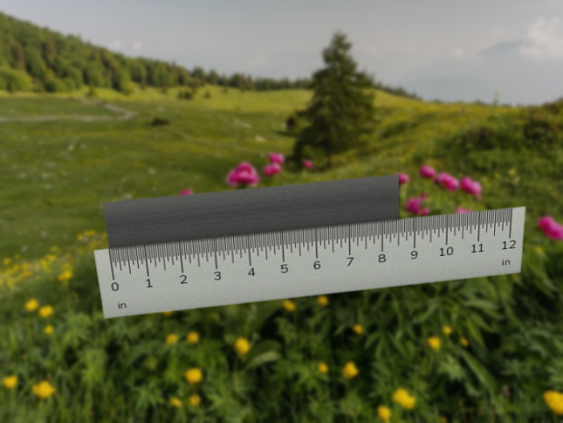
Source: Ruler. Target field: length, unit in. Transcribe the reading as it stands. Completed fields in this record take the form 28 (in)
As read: 8.5 (in)
